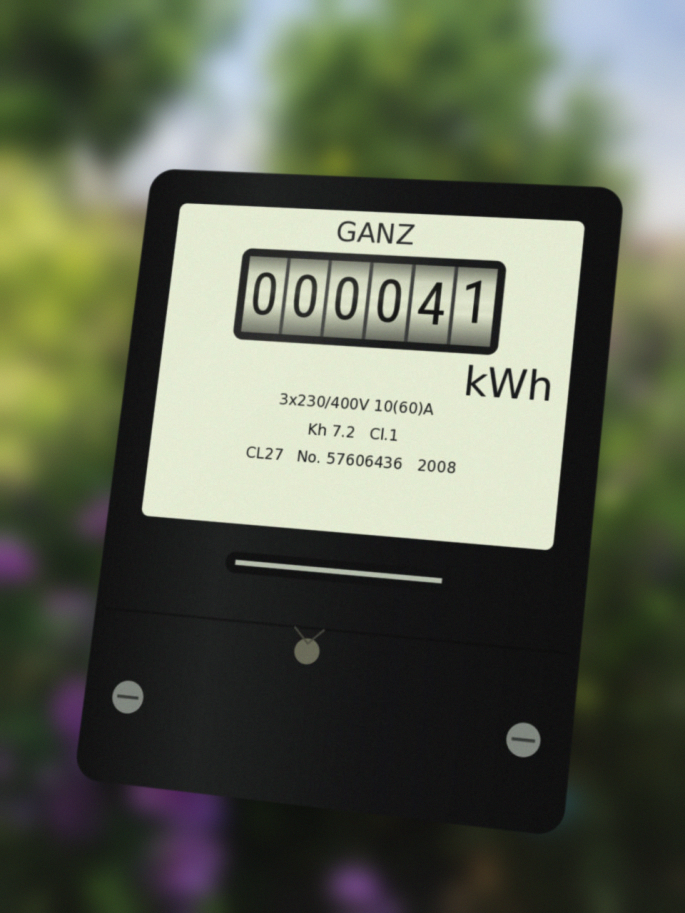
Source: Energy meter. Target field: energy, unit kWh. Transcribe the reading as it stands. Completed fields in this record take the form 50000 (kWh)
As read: 41 (kWh)
